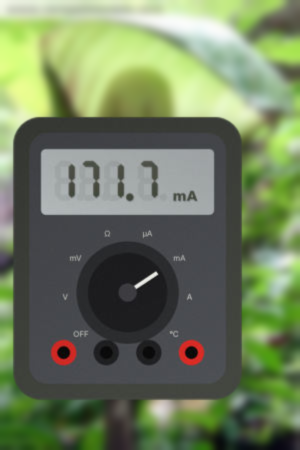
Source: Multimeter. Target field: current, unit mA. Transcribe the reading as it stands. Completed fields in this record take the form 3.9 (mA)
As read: 171.7 (mA)
